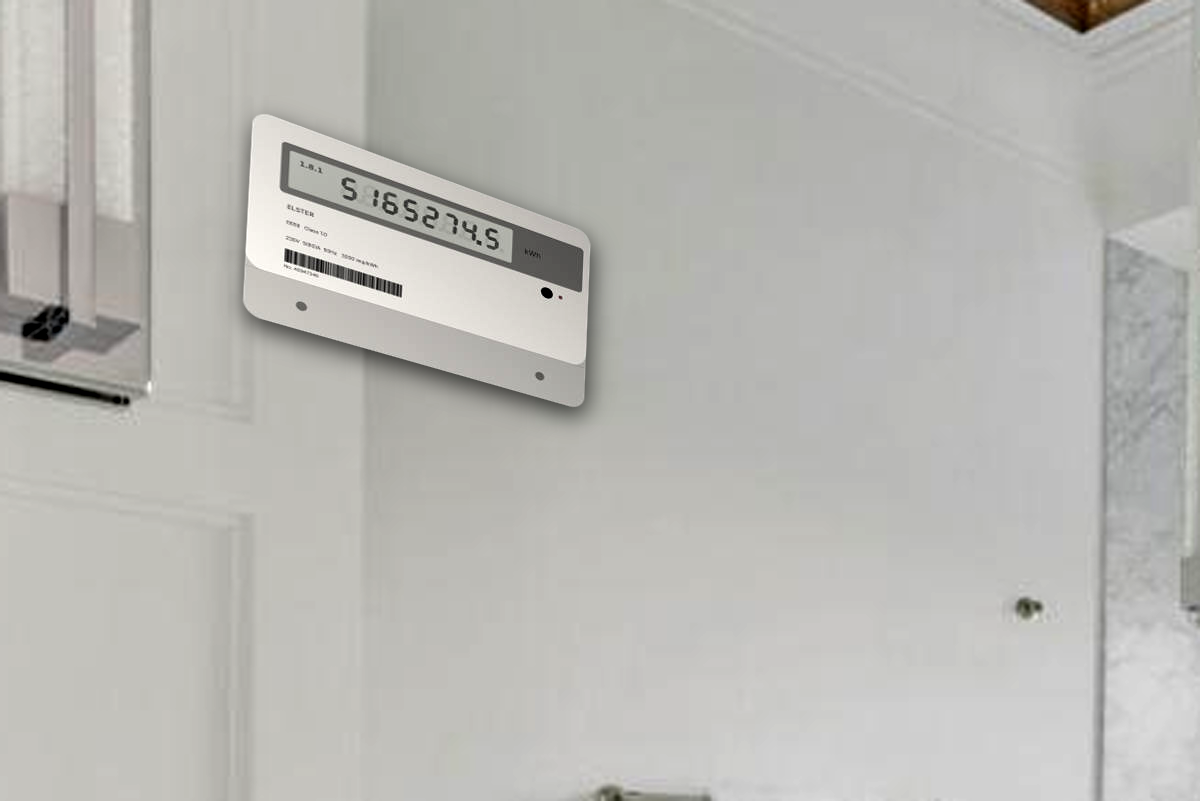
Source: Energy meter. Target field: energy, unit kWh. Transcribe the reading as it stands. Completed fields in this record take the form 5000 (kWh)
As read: 5165274.5 (kWh)
